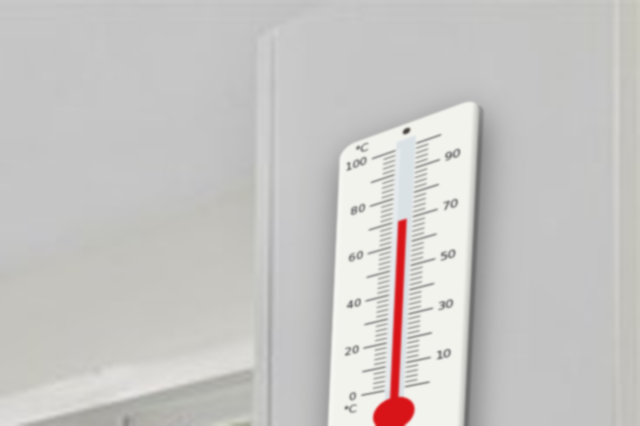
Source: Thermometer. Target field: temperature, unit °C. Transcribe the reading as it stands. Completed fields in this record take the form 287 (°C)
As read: 70 (°C)
